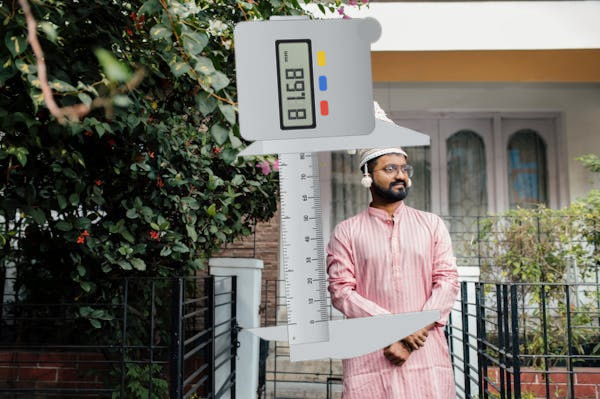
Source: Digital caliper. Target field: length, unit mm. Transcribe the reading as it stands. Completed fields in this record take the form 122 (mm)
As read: 81.68 (mm)
